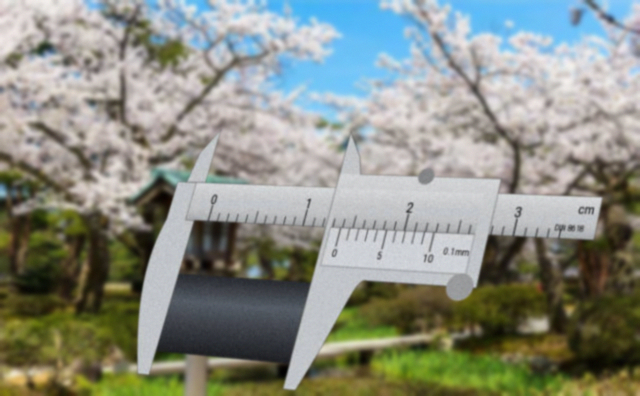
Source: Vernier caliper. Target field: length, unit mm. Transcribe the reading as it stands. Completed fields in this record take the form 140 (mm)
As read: 13.8 (mm)
